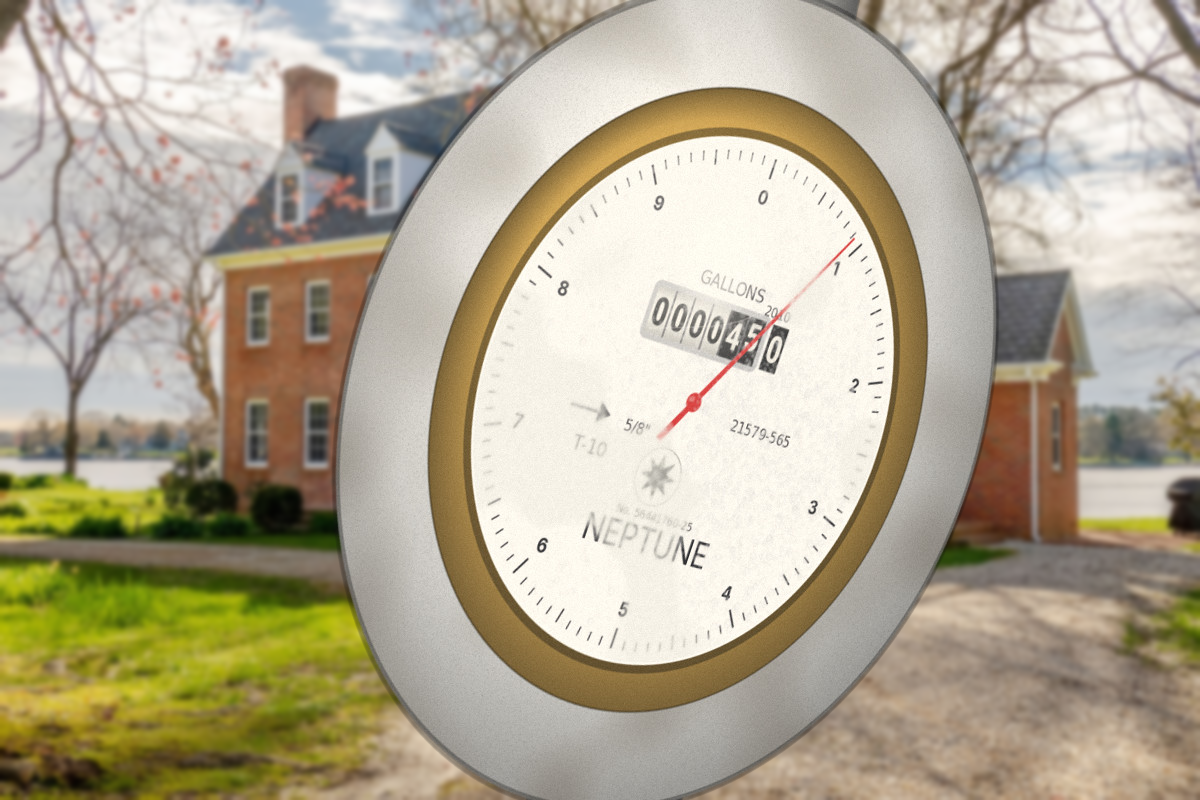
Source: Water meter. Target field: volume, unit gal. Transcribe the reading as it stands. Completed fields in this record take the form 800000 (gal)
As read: 450.9 (gal)
